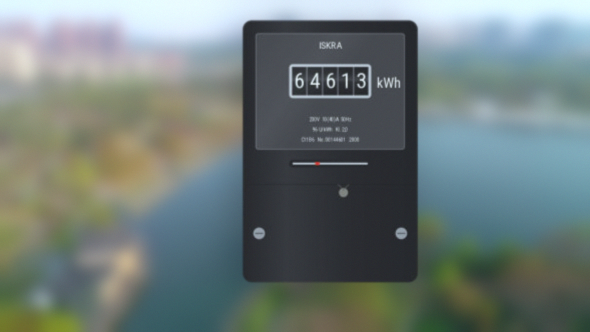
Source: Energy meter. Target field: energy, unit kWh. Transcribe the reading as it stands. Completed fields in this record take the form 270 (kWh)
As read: 64613 (kWh)
